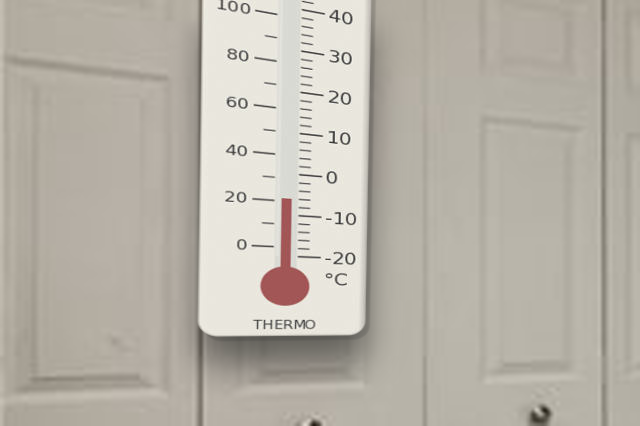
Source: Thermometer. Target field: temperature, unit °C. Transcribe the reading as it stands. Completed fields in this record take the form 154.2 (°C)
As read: -6 (°C)
